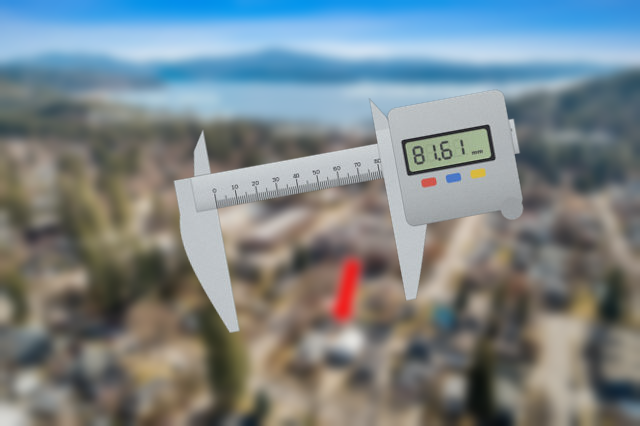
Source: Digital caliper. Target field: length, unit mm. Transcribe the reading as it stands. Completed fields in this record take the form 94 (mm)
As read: 81.61 (mm)
